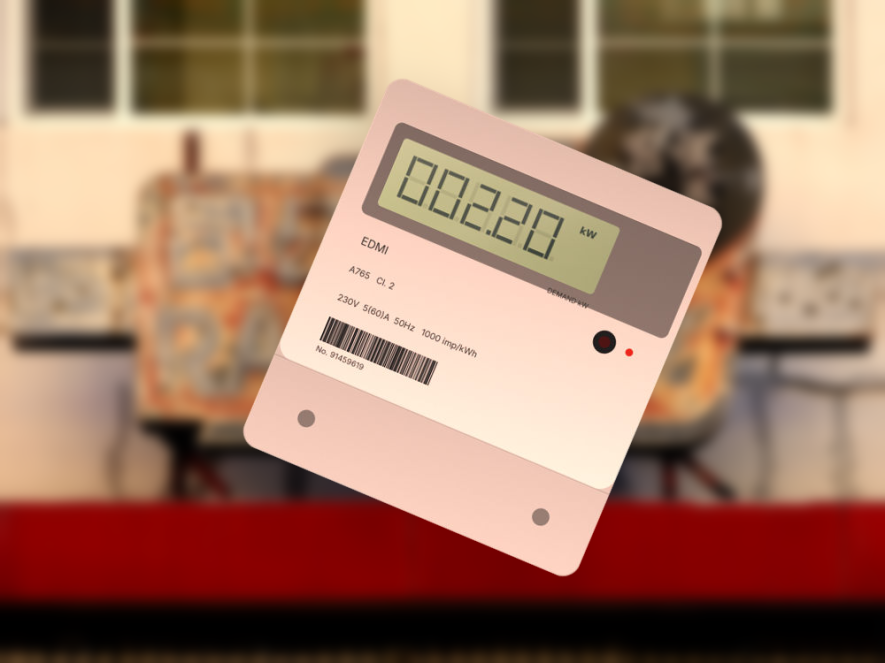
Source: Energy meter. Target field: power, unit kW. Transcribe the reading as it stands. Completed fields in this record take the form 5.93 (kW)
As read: 2.20 (kW)
